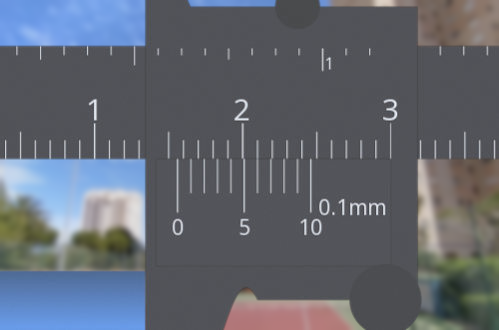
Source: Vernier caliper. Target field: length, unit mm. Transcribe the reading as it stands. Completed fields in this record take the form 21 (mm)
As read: 15.6 (mm)
